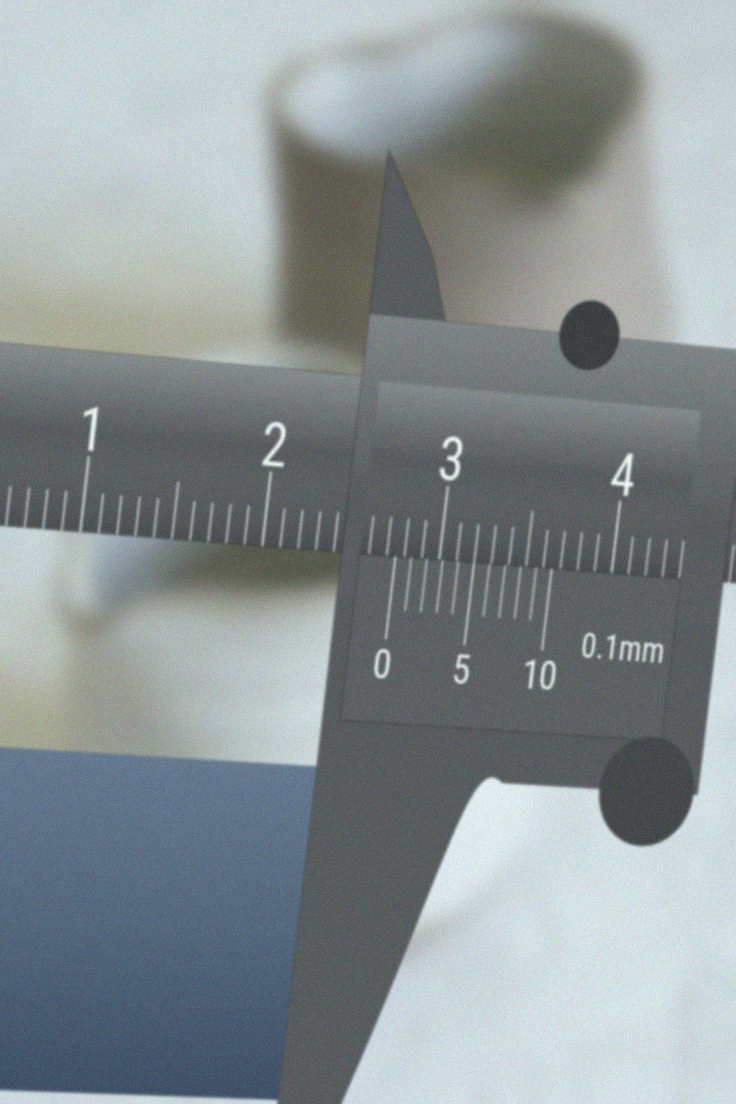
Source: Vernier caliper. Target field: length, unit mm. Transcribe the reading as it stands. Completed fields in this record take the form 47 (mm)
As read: 27.5 (mm)
